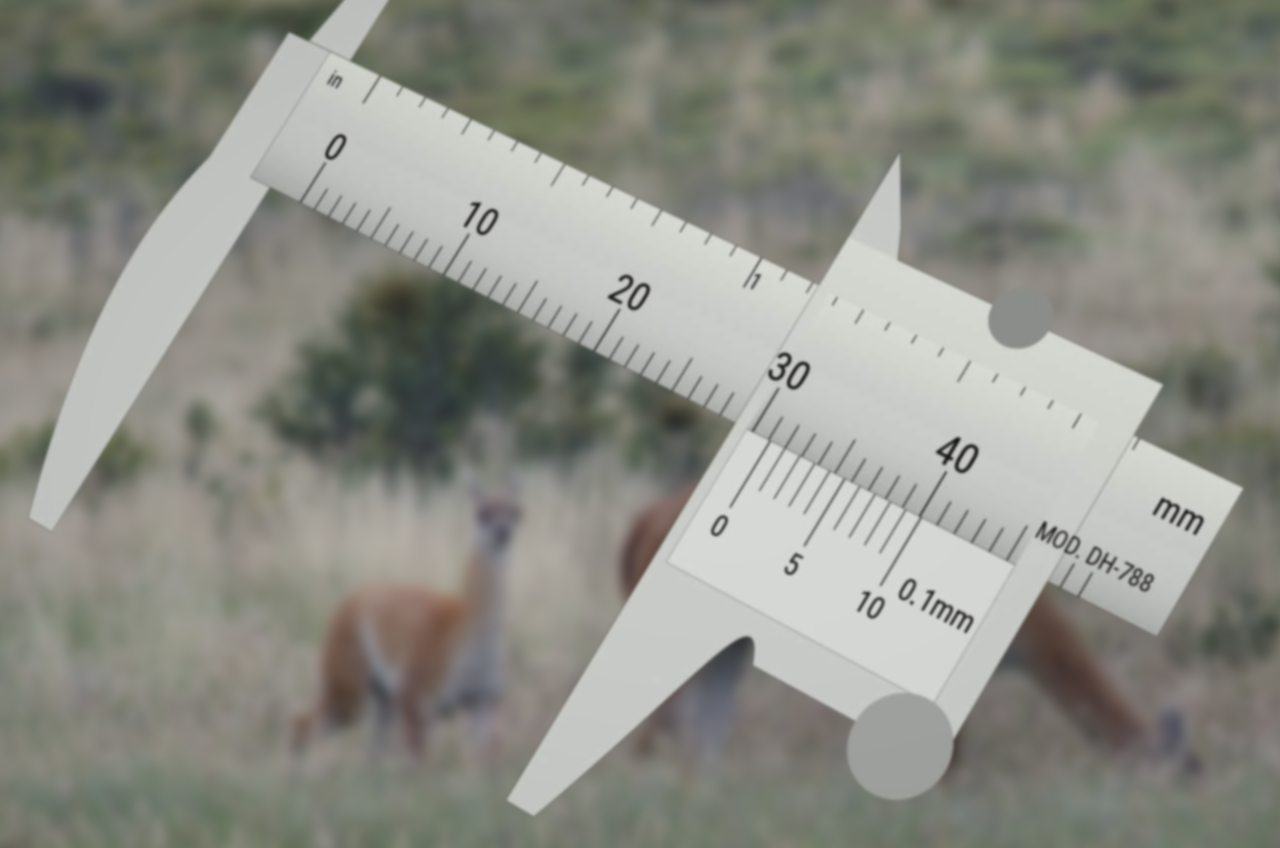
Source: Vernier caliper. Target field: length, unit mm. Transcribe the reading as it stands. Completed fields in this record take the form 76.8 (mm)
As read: 31.1 (mm)
